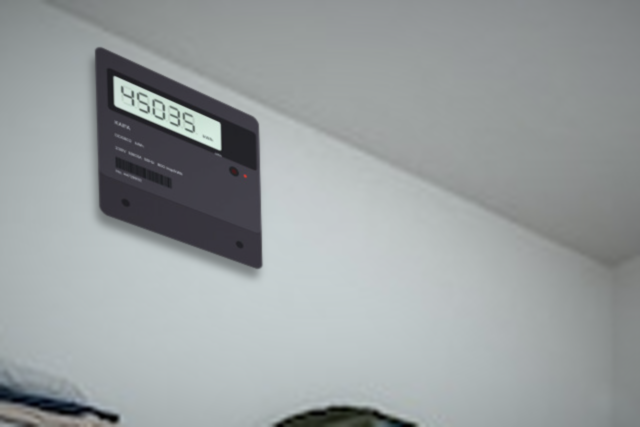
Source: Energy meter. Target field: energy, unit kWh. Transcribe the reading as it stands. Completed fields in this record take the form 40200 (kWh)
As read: 45035 (kWh)
